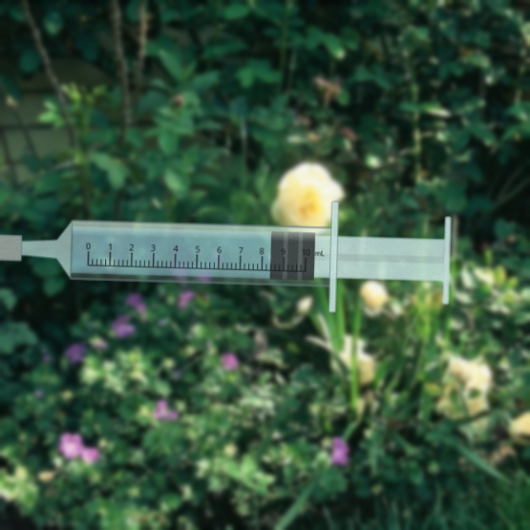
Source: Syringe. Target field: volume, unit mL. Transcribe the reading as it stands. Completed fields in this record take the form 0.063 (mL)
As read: 8.4 (mL)
